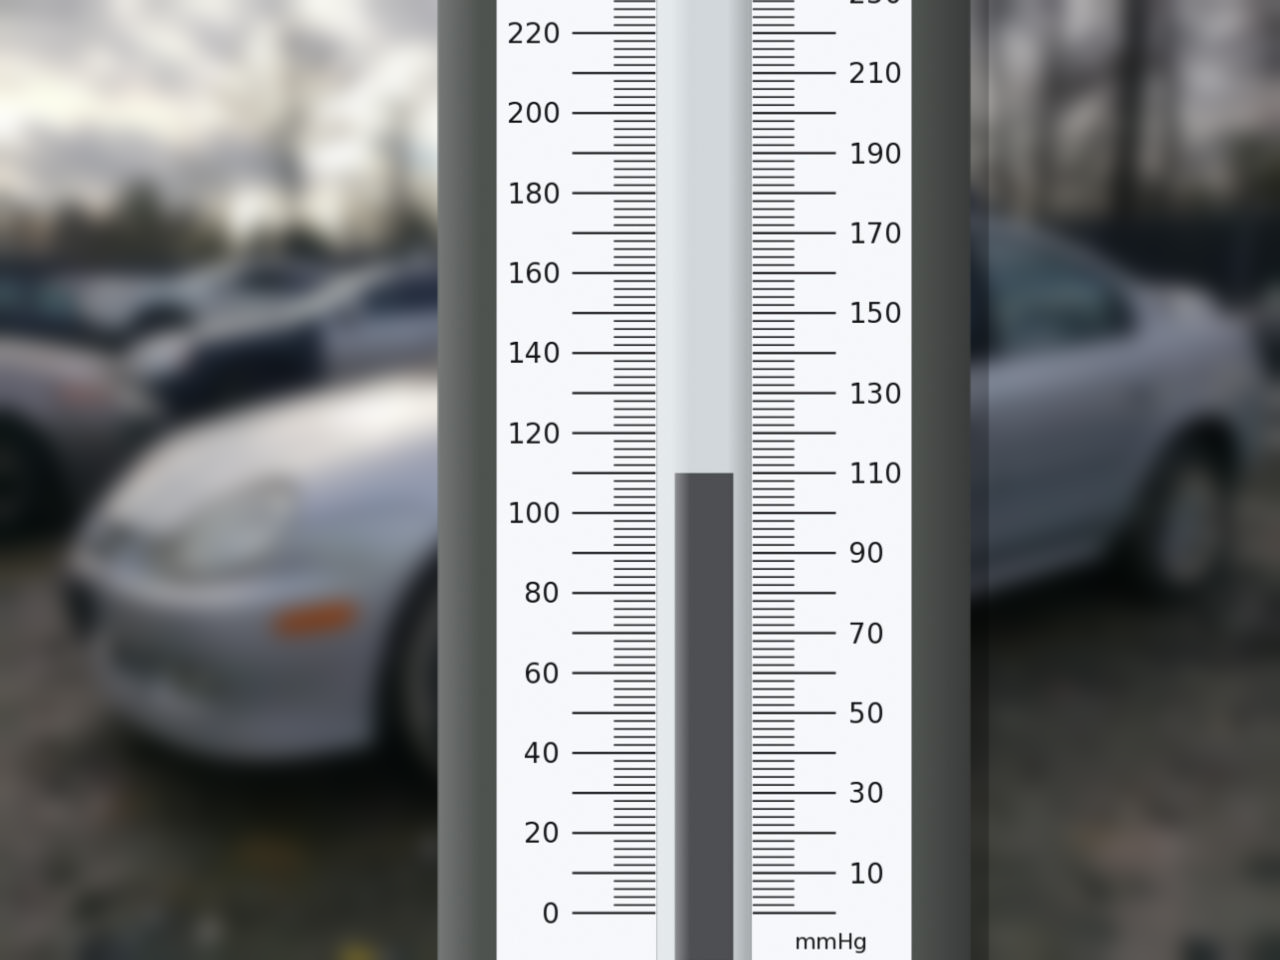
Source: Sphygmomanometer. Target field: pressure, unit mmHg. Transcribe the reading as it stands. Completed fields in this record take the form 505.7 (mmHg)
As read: 110 (mmHg)
